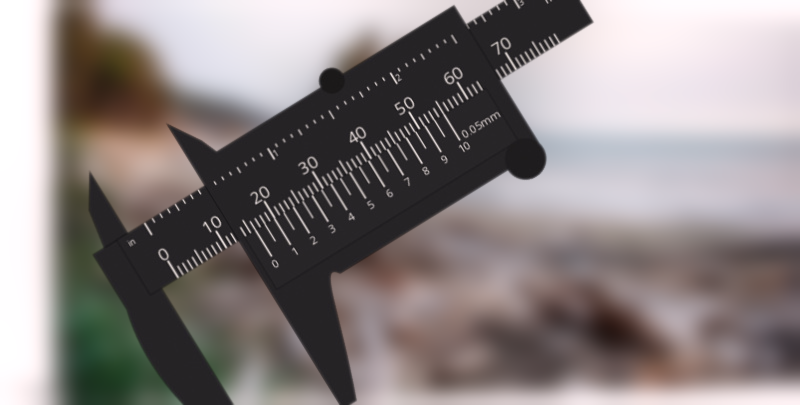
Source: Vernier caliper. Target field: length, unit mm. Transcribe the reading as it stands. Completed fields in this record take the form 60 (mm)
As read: 16.0 (mm)
